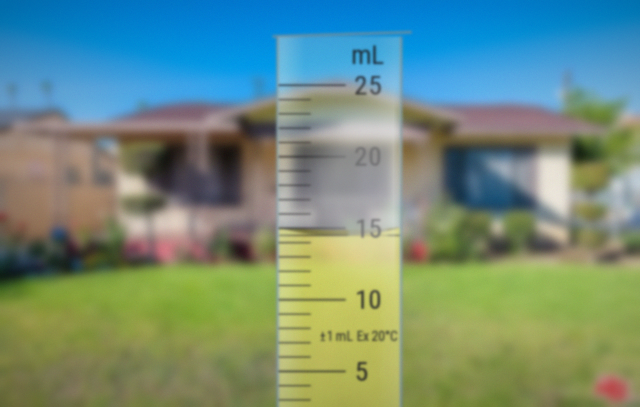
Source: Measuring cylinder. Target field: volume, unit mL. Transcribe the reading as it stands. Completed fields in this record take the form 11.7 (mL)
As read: 14.5 (mL)
